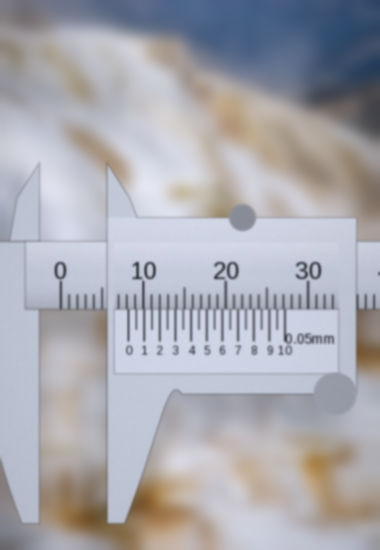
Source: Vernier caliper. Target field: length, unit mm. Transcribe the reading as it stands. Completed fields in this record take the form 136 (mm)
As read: 8.2 (mm)
